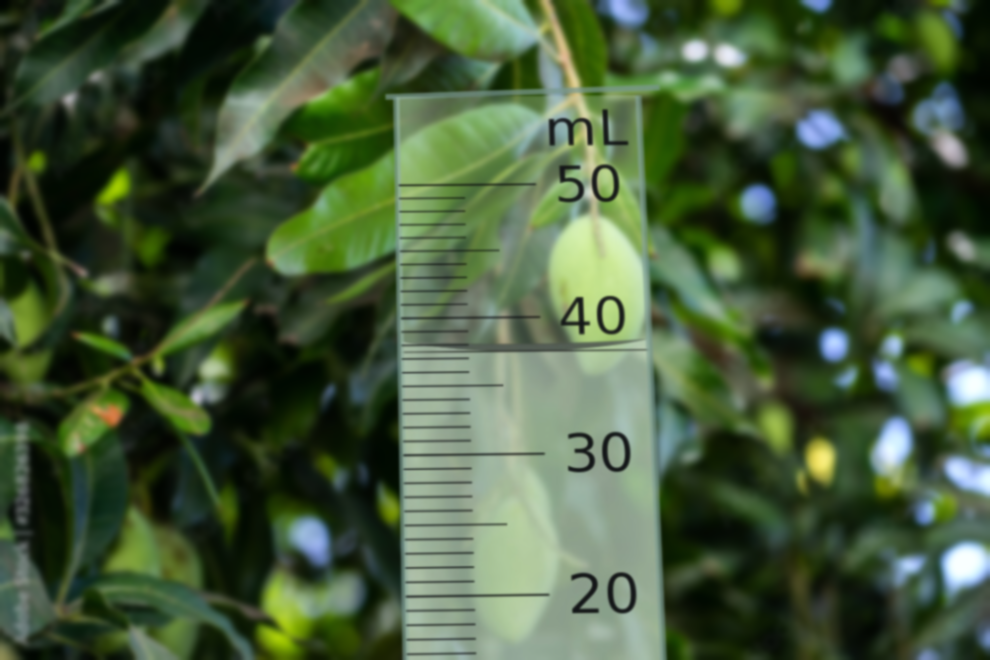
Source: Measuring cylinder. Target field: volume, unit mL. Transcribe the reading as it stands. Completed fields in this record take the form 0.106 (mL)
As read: 37.5 (mL)
